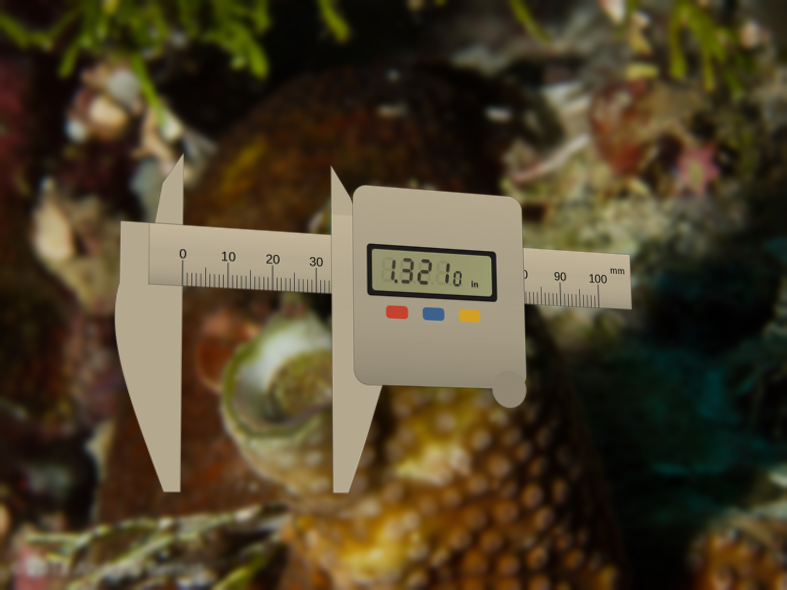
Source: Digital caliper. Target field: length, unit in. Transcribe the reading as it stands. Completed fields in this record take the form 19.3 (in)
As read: 1.3210 (in)
